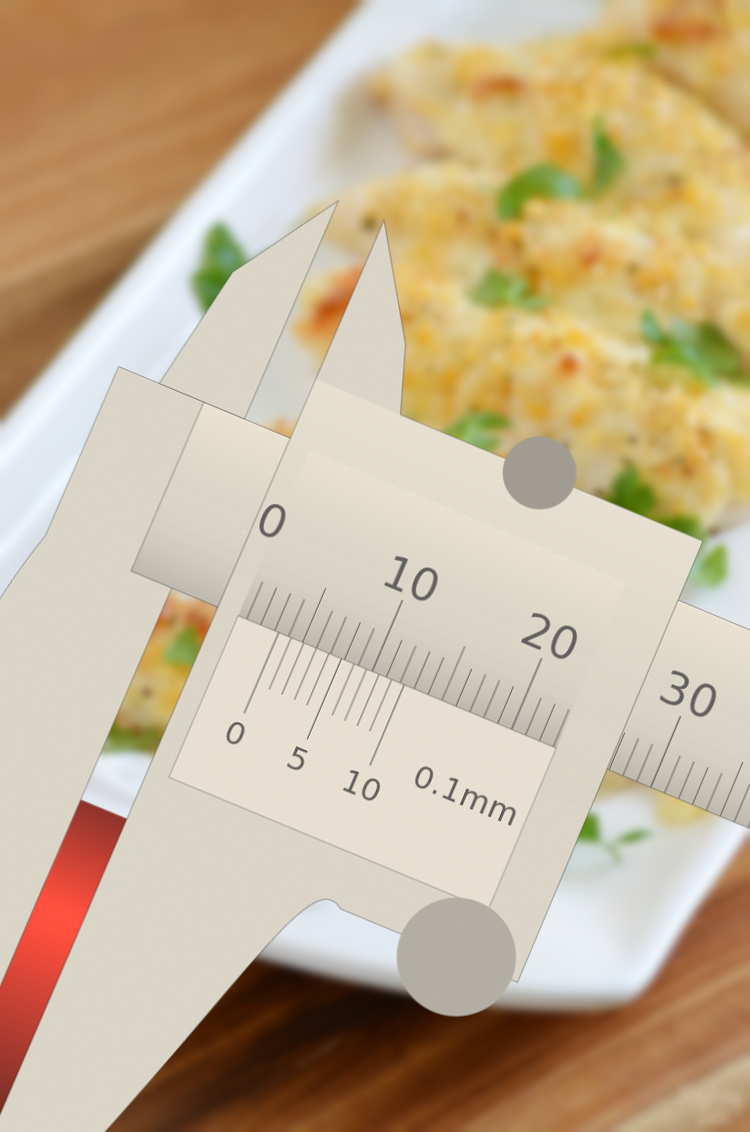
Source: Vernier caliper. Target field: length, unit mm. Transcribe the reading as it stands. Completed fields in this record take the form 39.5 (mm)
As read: 3.3 (mm)
